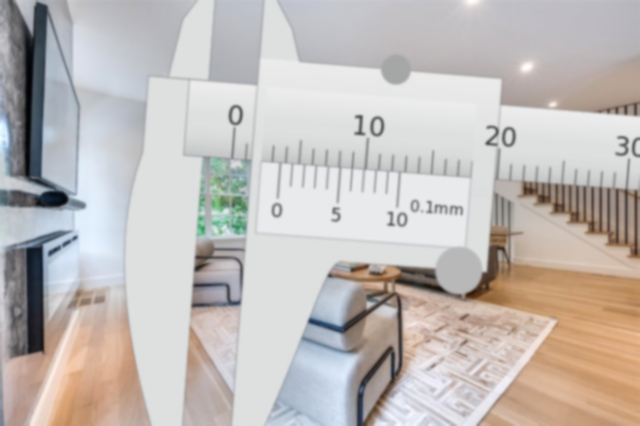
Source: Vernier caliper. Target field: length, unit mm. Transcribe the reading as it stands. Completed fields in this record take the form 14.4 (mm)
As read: 3.6 (mm)
